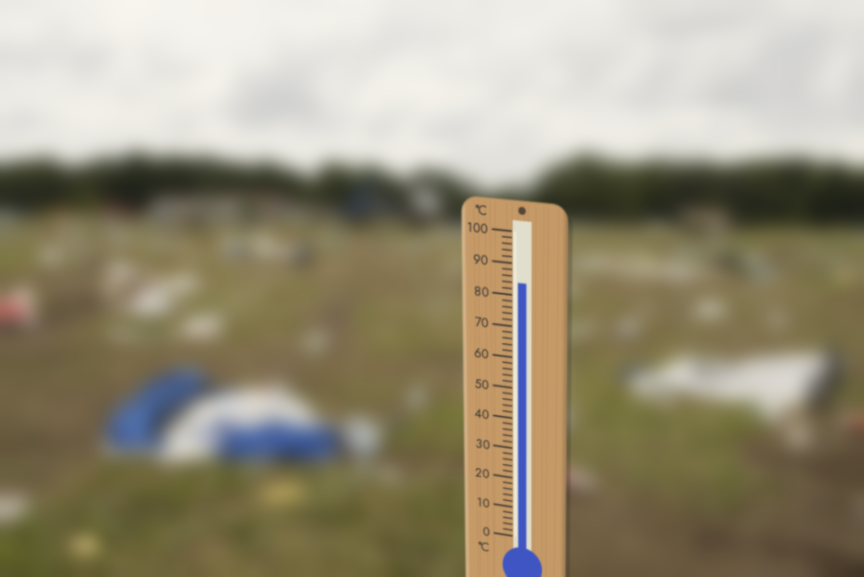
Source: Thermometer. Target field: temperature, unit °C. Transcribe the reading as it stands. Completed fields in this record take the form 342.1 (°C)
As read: 84 (°C)
